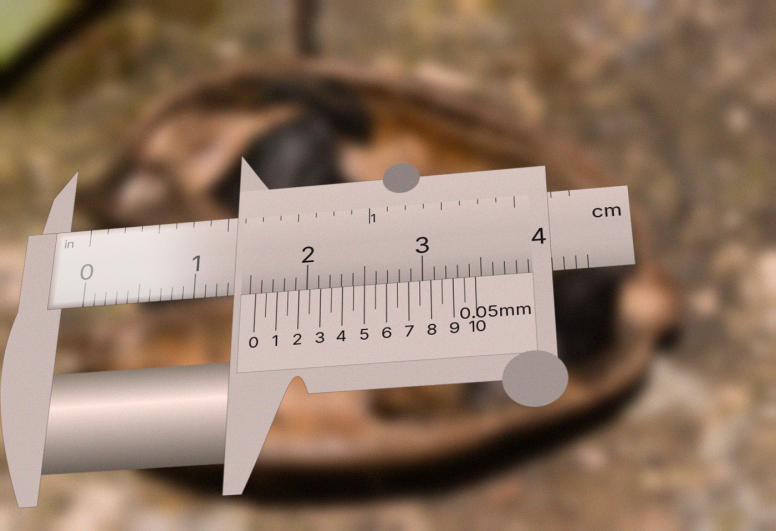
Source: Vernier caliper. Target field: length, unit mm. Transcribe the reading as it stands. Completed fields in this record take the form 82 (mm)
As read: 15.5 (mm)
